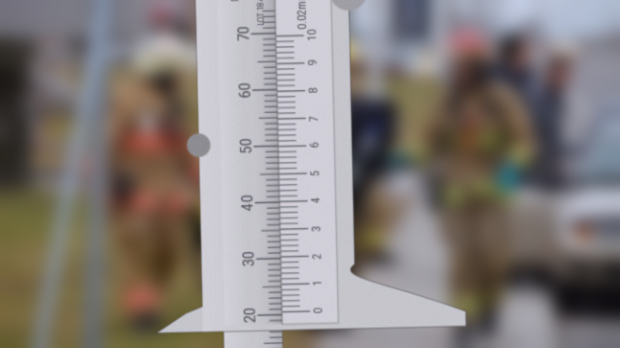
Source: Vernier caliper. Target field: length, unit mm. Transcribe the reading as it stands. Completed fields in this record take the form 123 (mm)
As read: 20.5 (mm)
